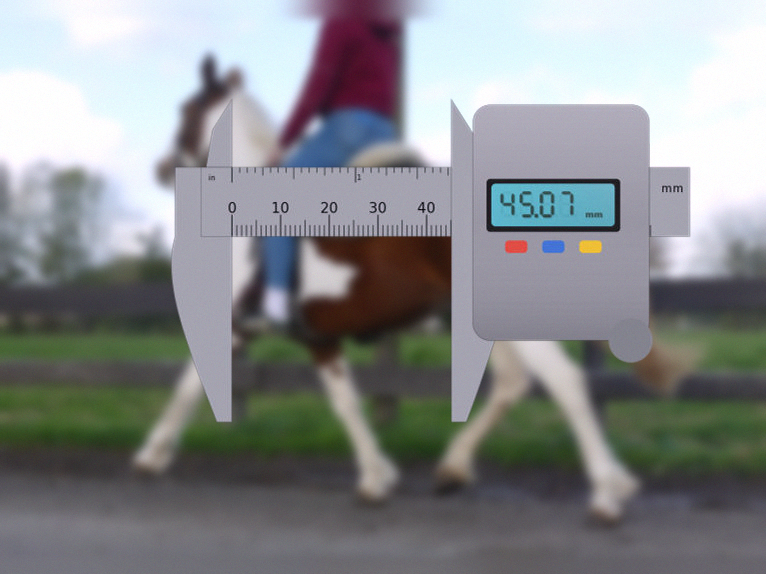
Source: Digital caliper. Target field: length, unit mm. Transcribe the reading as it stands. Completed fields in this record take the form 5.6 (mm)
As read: 45.07 (mm)
